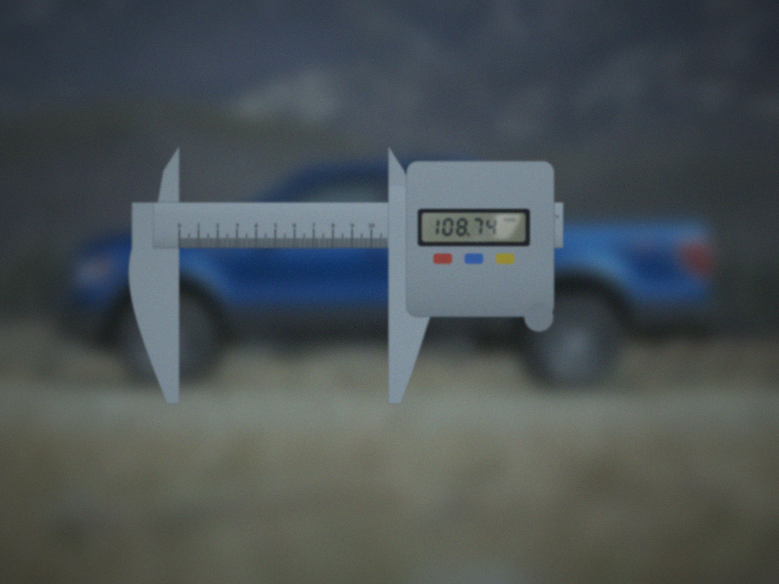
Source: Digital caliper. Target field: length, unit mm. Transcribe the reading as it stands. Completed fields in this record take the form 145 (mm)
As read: 108.74 (mm)
